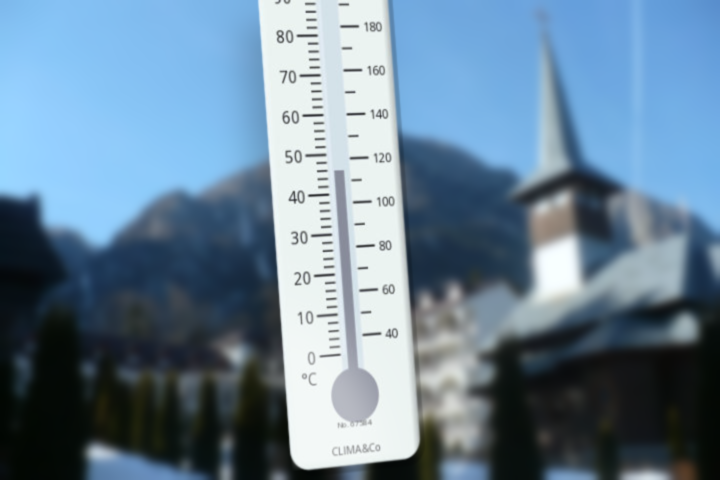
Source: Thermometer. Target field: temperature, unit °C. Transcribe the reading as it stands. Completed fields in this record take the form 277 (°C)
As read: 46 (°C)
